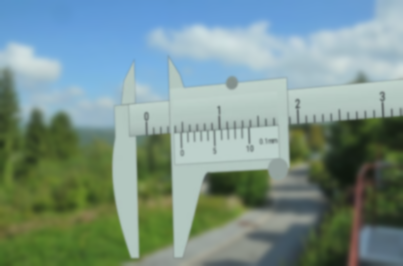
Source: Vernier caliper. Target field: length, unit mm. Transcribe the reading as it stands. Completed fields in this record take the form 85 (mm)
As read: 4.8 (mm)
